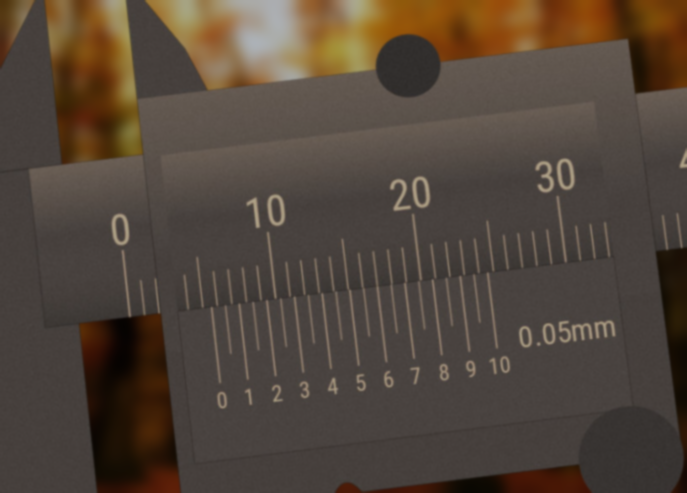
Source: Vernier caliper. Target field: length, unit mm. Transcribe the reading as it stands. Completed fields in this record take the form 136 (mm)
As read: 5.6 (mm)
